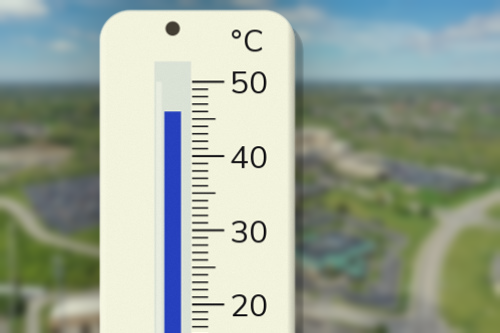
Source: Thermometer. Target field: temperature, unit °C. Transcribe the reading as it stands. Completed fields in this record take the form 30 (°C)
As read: 46 (°C)
